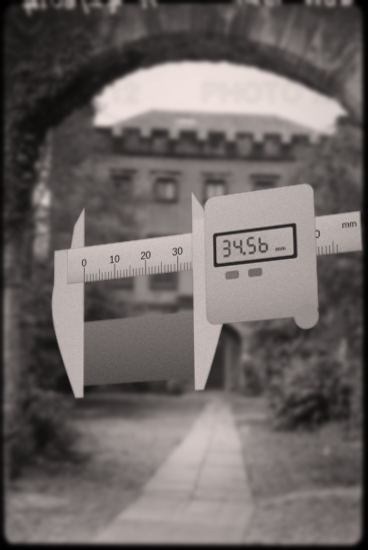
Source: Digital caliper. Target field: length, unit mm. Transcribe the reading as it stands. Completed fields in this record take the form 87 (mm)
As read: 34.56 (mm)
